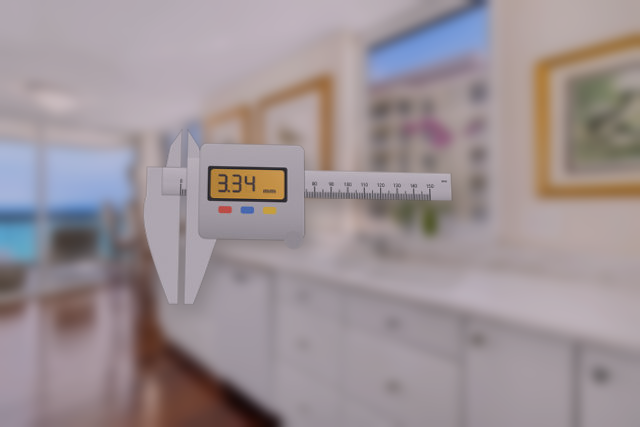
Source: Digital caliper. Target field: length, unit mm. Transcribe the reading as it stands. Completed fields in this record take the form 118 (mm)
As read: 3.34 (mm)
